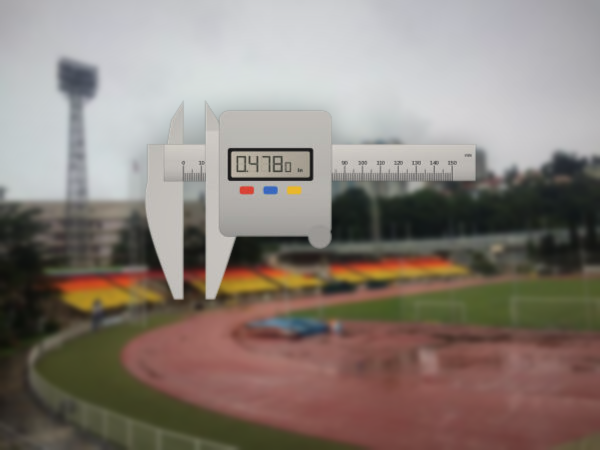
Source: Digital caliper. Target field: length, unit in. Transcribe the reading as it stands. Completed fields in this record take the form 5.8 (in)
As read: 0.4780 (in)
